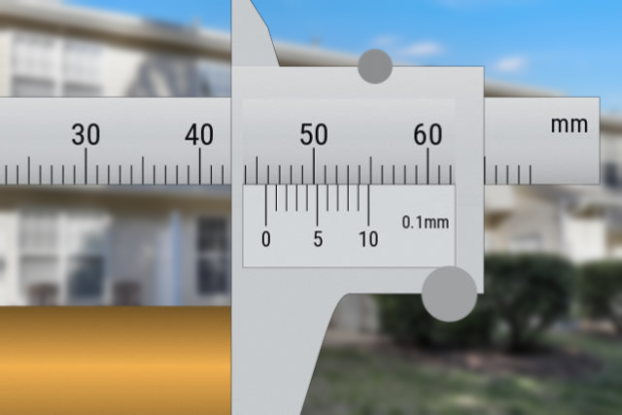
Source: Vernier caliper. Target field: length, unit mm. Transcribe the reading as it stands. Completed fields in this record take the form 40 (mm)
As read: 45.8 (mm)
